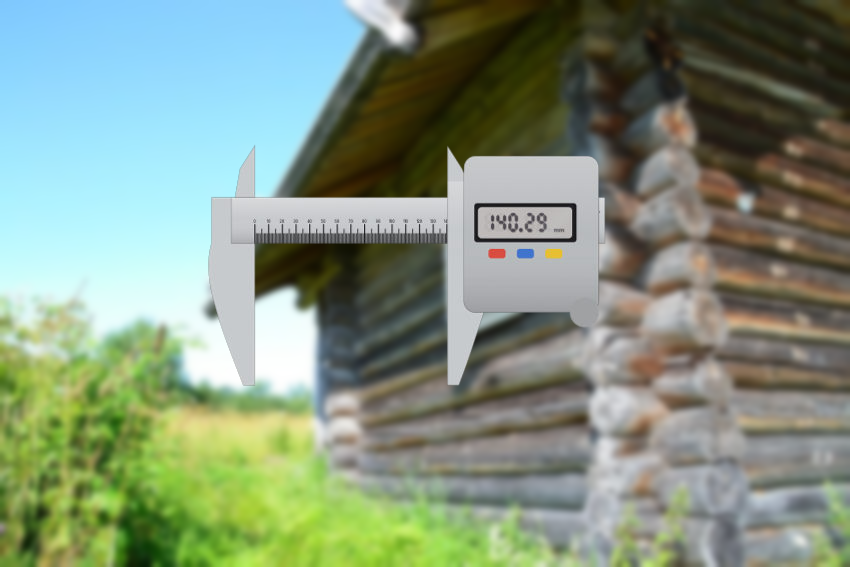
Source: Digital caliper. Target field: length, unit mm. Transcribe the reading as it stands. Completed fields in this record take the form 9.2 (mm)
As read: 140.29 (mm)
